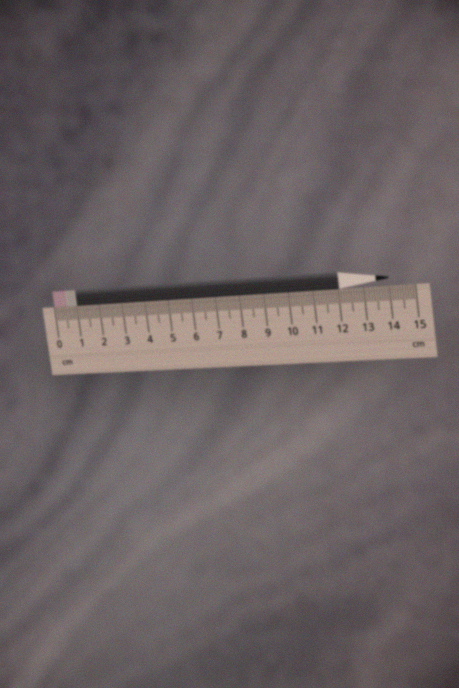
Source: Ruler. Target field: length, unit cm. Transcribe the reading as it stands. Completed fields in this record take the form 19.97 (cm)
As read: 14 (cm)
